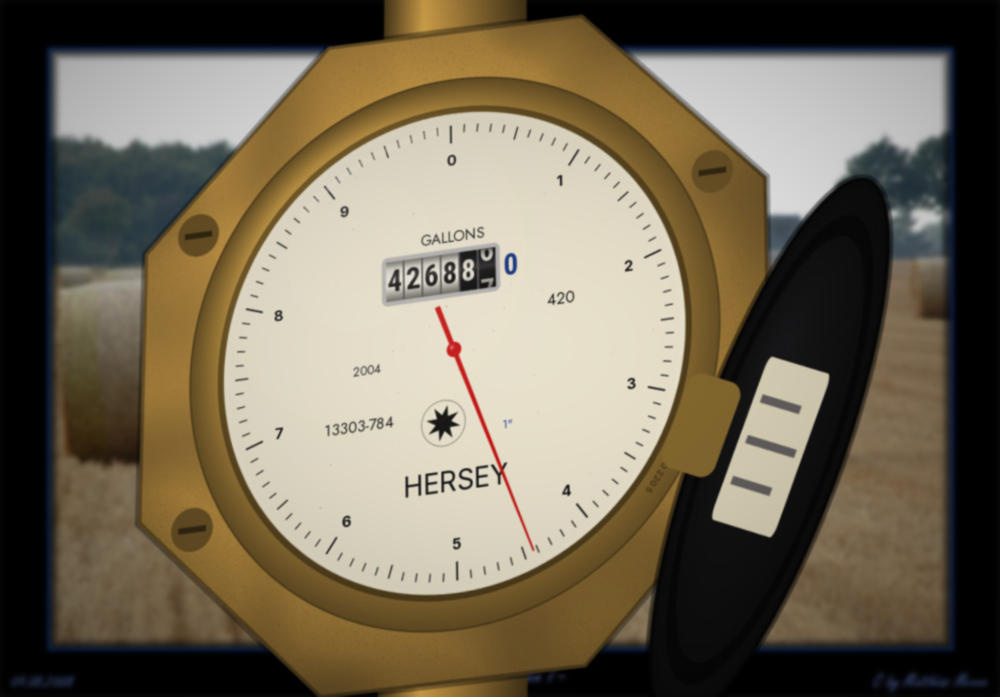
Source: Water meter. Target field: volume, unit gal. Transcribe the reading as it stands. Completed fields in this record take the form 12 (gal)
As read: 4268864.4 (gal)
